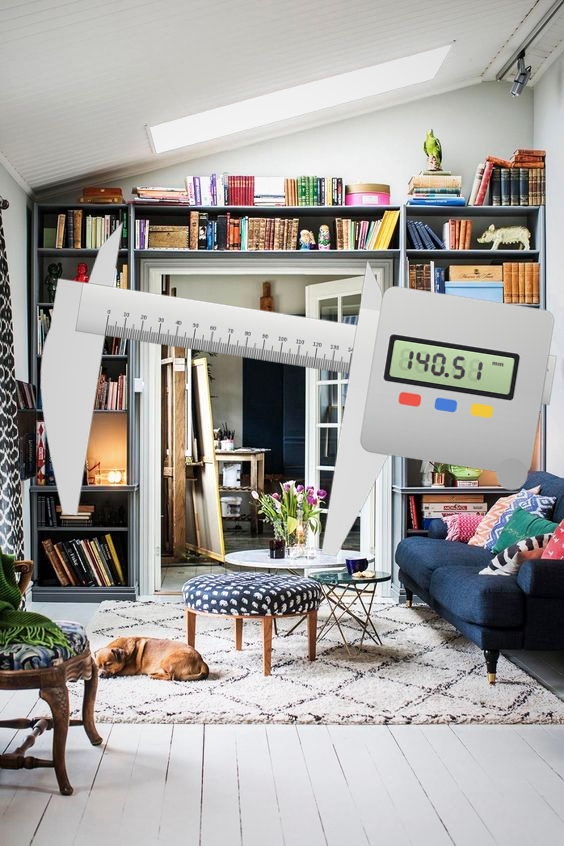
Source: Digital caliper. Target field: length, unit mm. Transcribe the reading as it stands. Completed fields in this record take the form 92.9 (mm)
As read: 140.51 (mm)
